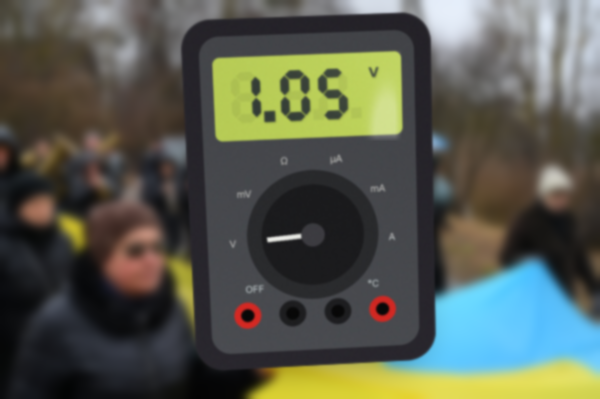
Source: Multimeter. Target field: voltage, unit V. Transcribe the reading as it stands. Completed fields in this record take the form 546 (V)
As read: 1.05 (V)
